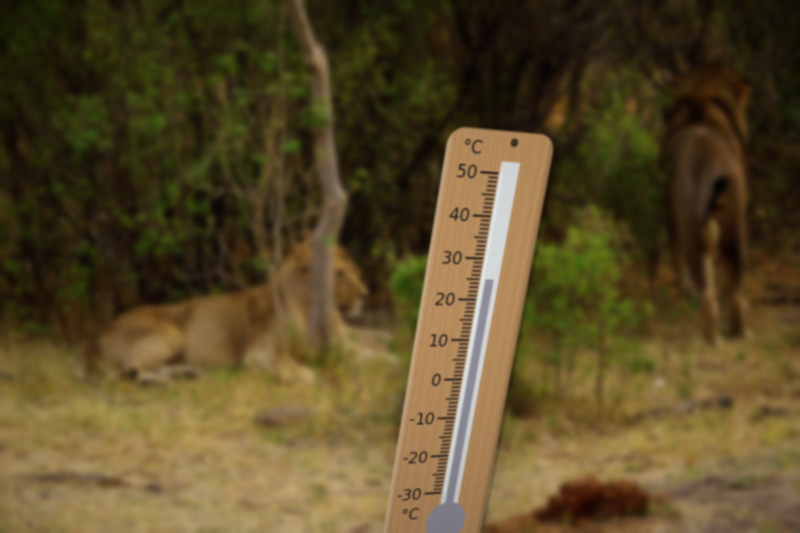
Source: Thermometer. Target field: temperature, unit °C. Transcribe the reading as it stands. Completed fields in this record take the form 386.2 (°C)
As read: 25 (°C)
